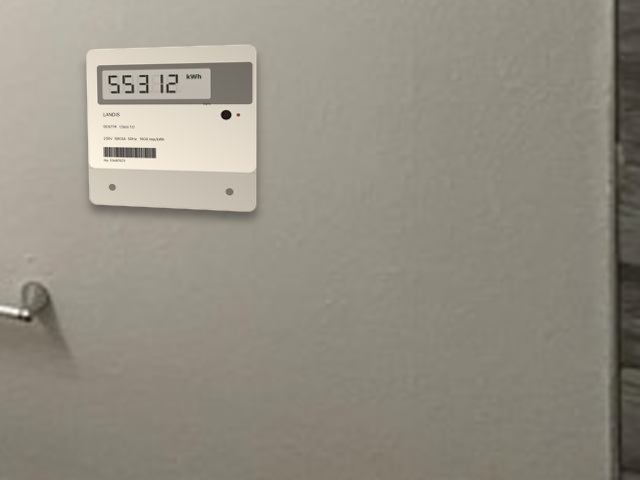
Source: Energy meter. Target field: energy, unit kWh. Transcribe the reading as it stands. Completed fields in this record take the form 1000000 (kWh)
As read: 55312 (kWh)
